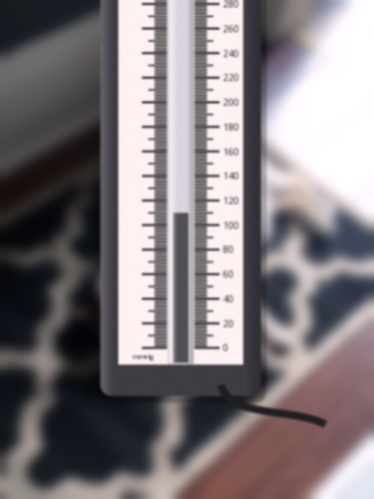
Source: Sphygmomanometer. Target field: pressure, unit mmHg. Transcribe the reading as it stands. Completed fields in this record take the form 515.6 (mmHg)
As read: 110 (mmHg)
